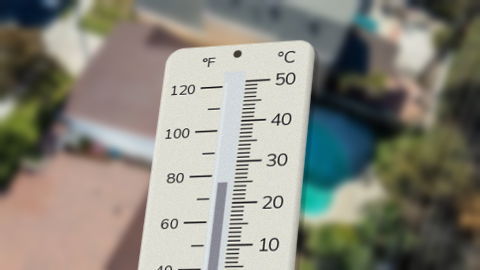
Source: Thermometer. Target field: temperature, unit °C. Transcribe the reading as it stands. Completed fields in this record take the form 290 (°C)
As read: 25 (°C)
